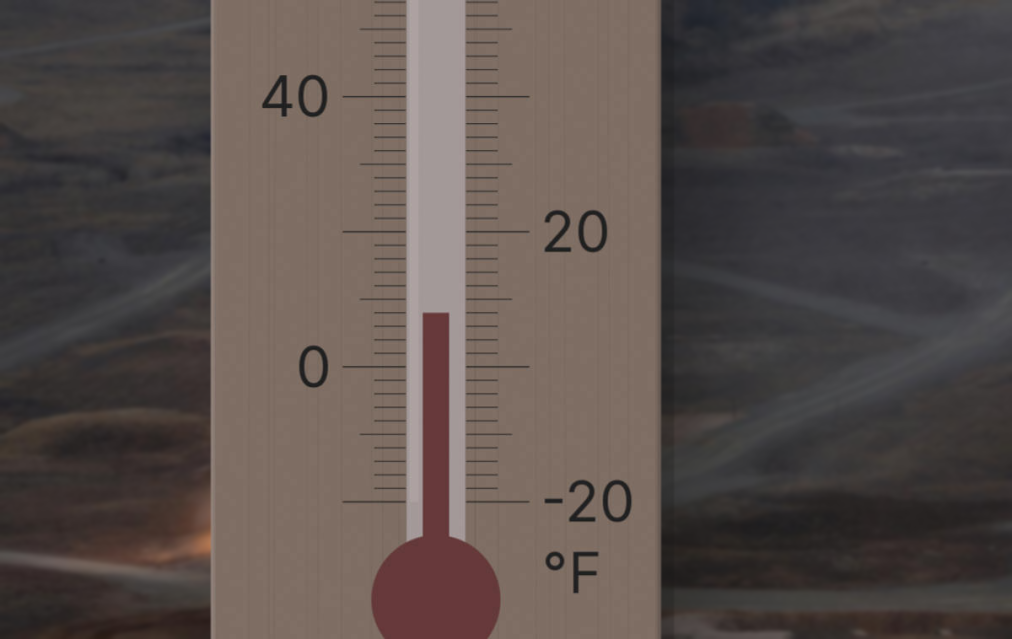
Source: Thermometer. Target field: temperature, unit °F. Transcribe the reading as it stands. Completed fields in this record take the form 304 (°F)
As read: 8 (°F)
